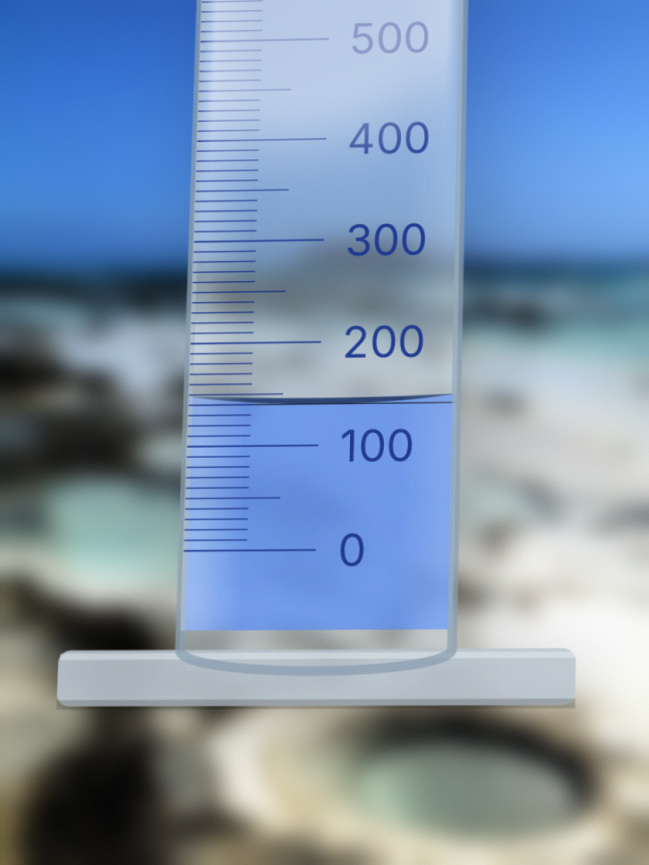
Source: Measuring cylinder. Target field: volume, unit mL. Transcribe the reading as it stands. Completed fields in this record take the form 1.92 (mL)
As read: 140 (mL)
